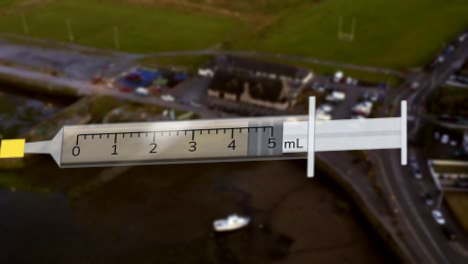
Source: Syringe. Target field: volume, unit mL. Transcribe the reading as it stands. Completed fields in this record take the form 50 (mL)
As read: 4.4 (mL)
